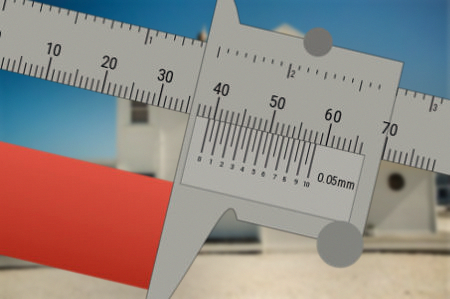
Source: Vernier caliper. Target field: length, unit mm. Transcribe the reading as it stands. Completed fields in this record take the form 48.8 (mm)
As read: 39.2 (mm)
